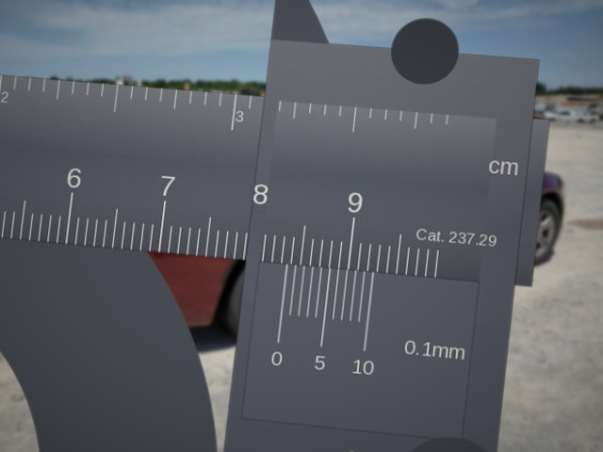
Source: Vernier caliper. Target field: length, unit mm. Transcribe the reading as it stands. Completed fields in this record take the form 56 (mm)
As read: 83.6 (mm)
